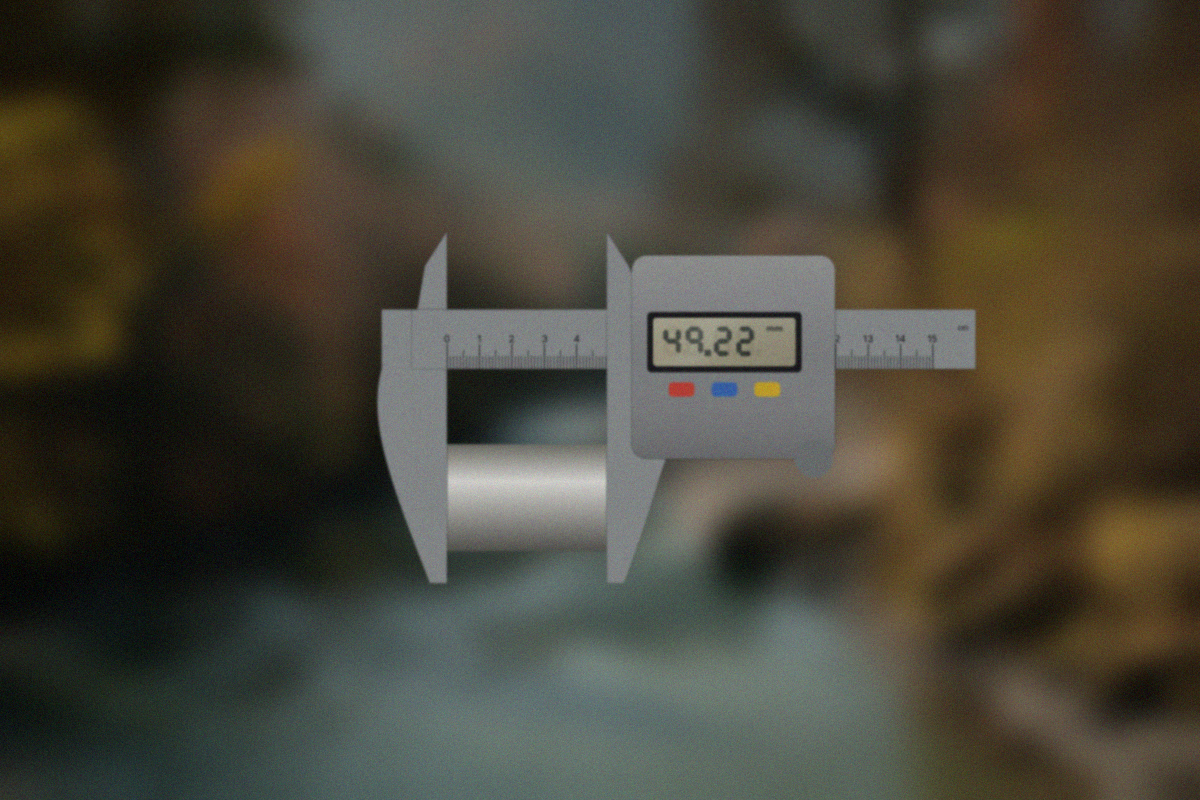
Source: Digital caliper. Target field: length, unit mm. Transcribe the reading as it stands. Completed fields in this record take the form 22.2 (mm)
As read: 49.22 (mm)
